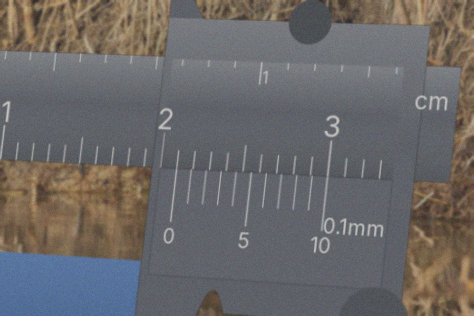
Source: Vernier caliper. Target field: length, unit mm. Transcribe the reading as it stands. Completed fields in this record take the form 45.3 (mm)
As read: 21.0 (mm)
